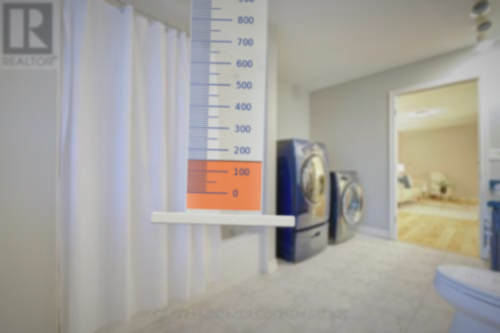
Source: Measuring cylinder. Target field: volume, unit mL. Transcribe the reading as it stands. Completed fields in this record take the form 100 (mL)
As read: 150 (mL)
